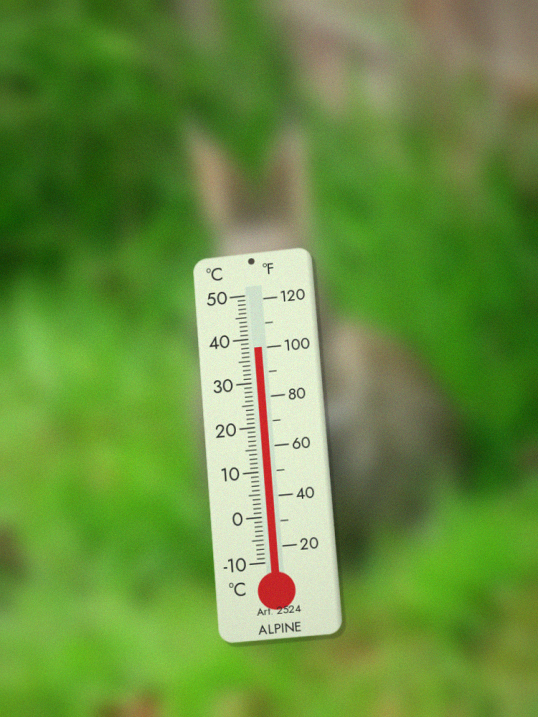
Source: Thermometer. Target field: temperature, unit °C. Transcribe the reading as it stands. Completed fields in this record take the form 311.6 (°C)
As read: 38 (°C)
